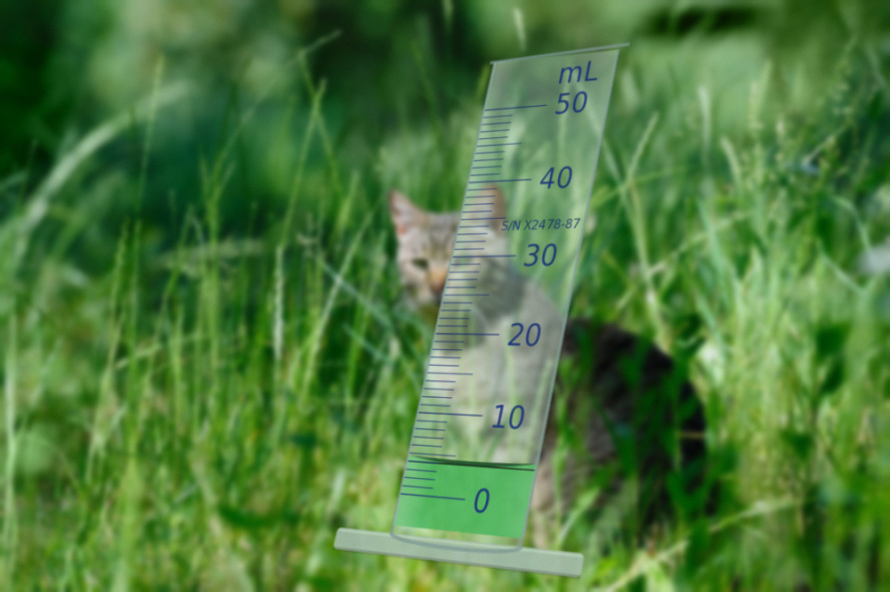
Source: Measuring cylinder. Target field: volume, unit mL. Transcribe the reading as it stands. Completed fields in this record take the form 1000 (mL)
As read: 4 (mL)
